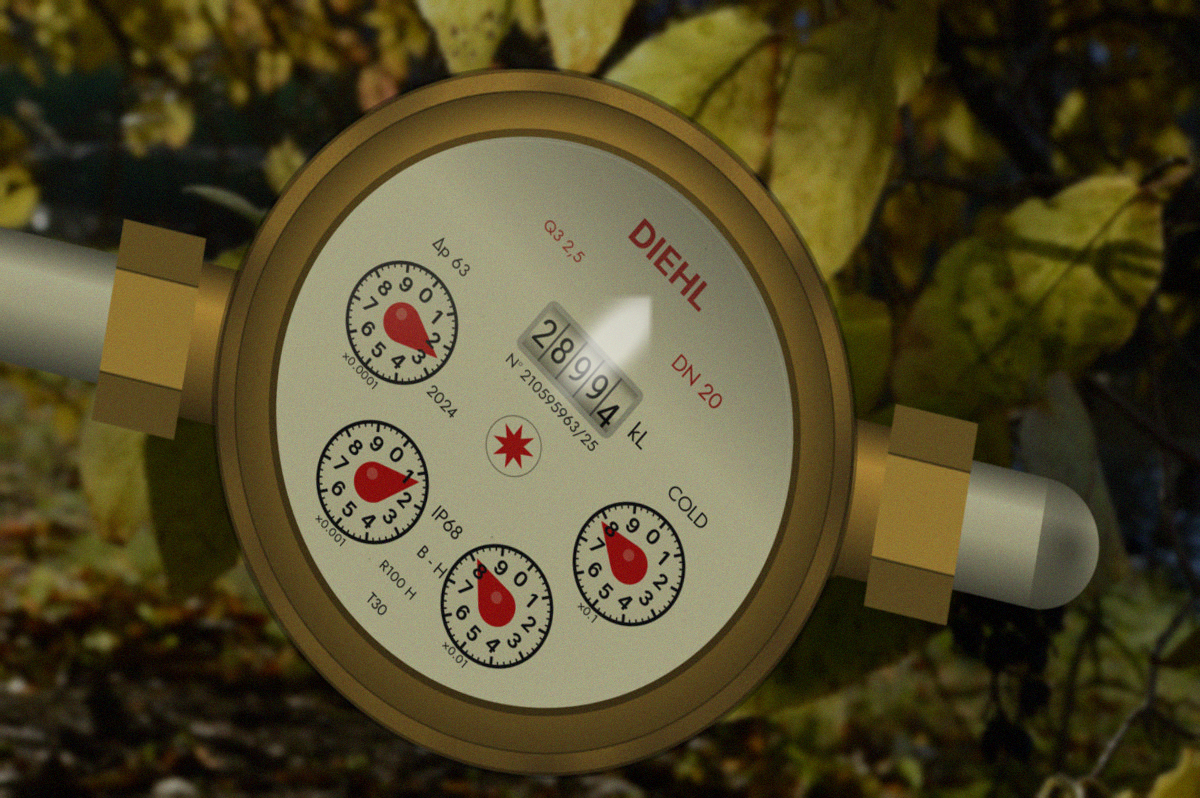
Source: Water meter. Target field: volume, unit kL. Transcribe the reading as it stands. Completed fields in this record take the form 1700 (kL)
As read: 28993.7812 (kL)
